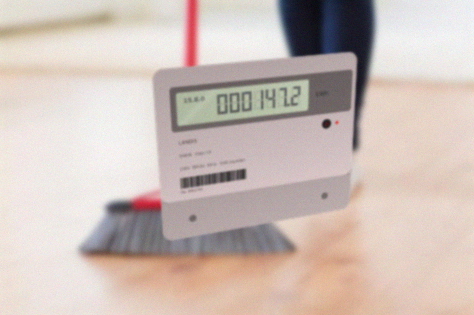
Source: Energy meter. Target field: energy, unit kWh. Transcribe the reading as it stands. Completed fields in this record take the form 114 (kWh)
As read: 147.2 (kWh)
